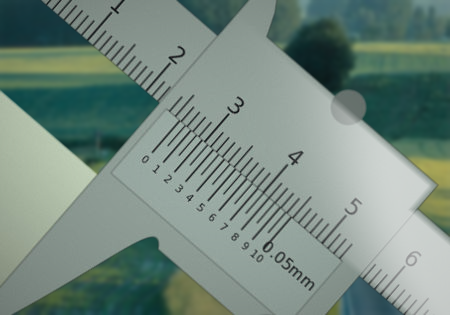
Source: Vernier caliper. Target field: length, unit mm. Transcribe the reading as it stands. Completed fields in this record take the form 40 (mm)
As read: 25.8 (mm)
